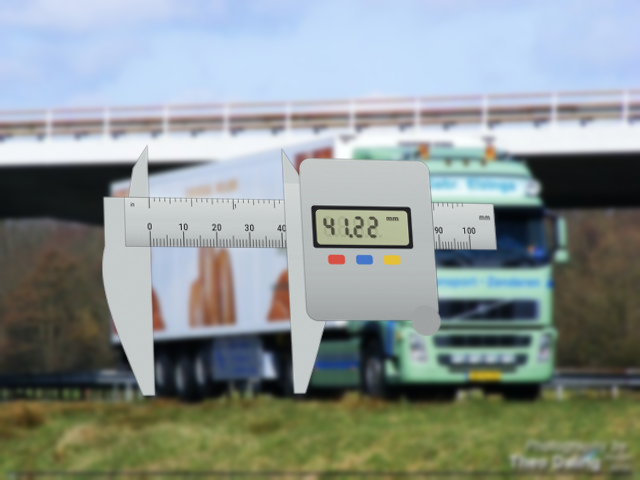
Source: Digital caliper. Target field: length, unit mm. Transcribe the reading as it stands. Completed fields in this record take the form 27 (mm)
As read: 41.22 (mm)
